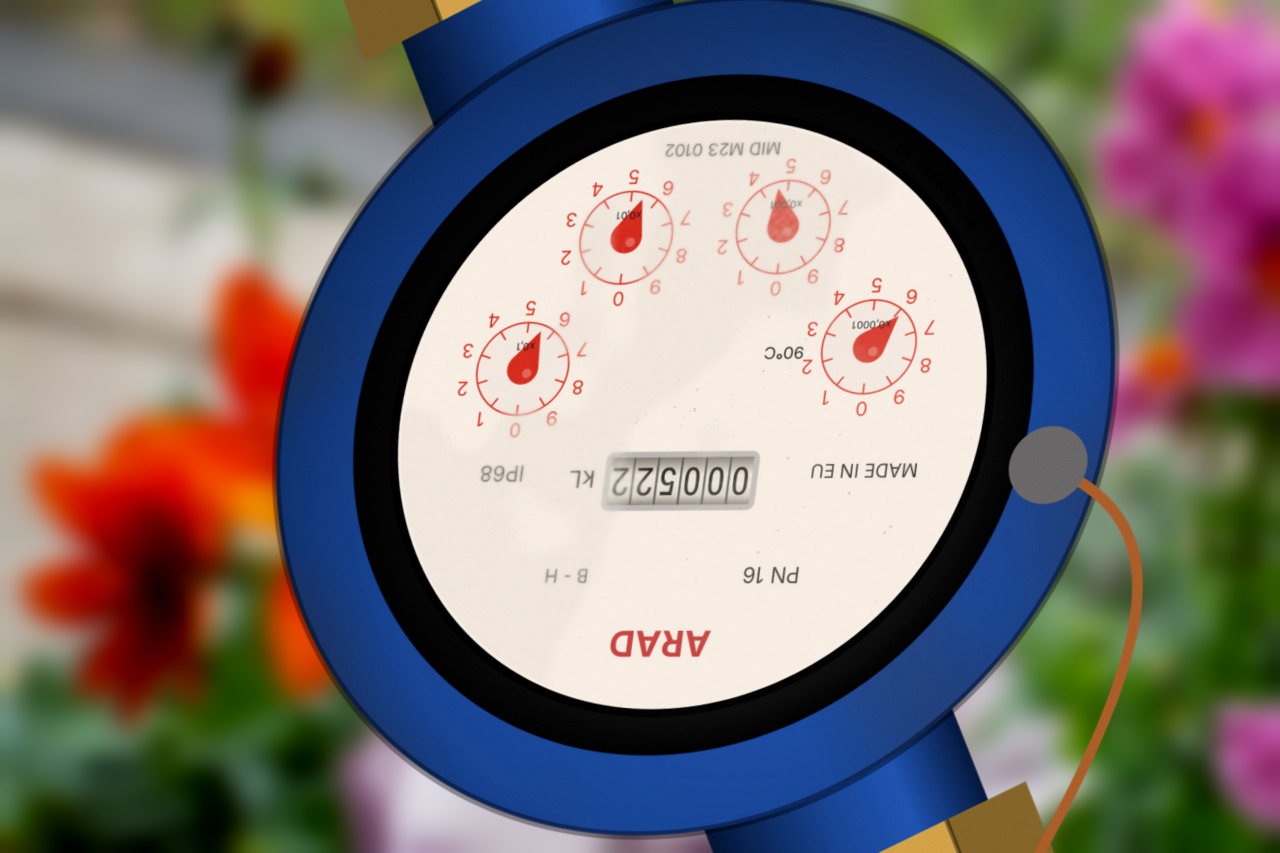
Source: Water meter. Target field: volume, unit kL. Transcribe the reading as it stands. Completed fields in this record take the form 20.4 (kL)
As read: 522.5546 (kL)
